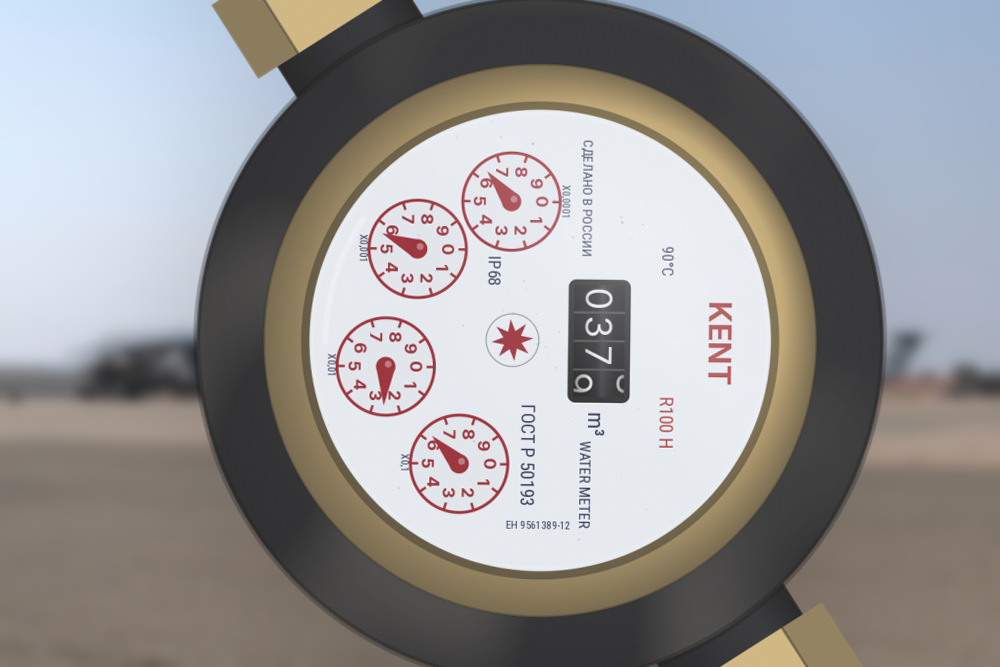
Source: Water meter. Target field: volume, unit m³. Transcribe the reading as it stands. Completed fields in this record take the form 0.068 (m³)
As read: 378.6256 (m³)
